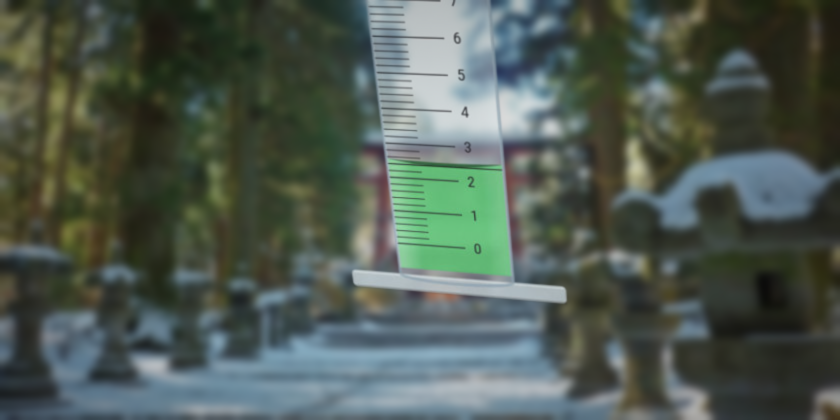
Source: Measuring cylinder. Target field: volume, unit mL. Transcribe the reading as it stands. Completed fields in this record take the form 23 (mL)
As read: 2.4 (mL)
